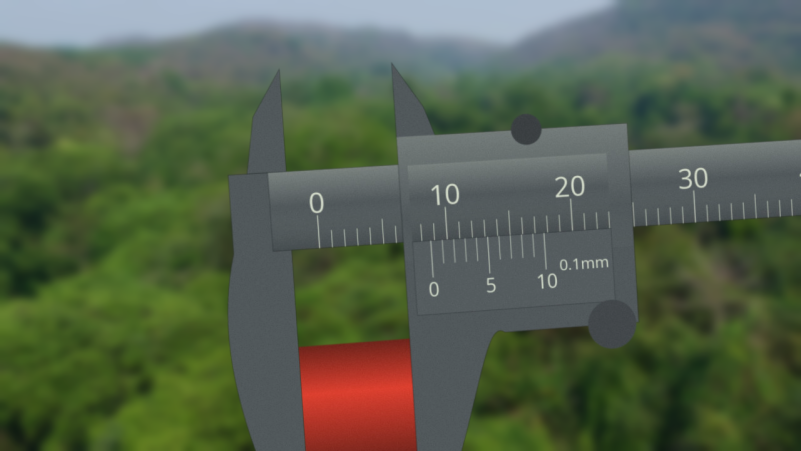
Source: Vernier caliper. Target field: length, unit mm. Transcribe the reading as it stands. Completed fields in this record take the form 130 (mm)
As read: 8.7 (mm)
